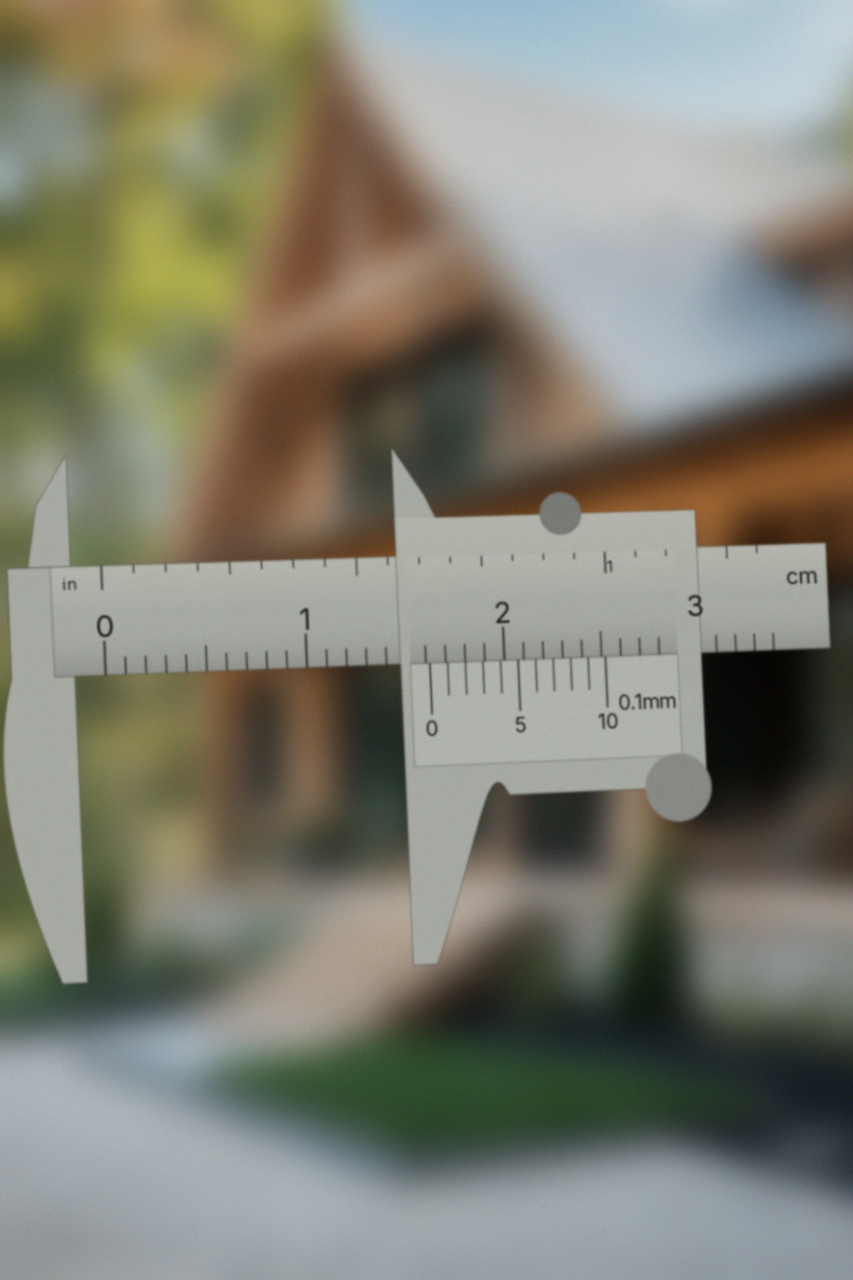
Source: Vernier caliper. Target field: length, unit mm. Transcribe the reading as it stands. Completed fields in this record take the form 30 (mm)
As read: 16.2 (mm)
